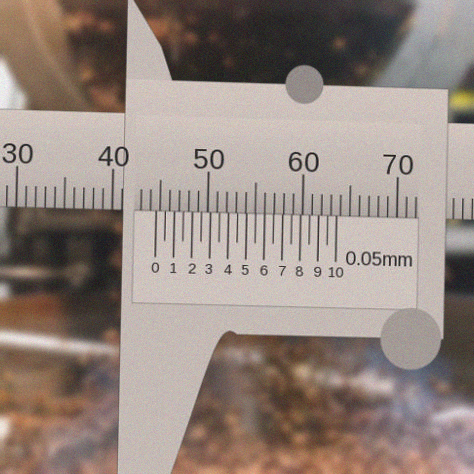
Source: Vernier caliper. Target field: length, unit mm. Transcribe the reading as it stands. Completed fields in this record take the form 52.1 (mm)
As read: 44.6 (mm)
